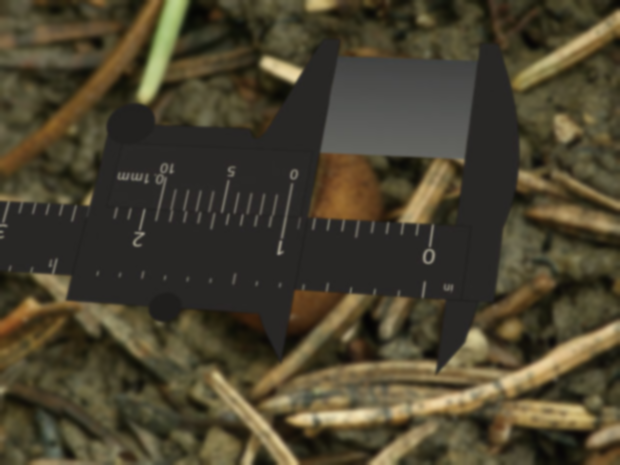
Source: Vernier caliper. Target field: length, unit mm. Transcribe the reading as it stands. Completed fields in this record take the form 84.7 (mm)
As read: 10.0 (mm)
